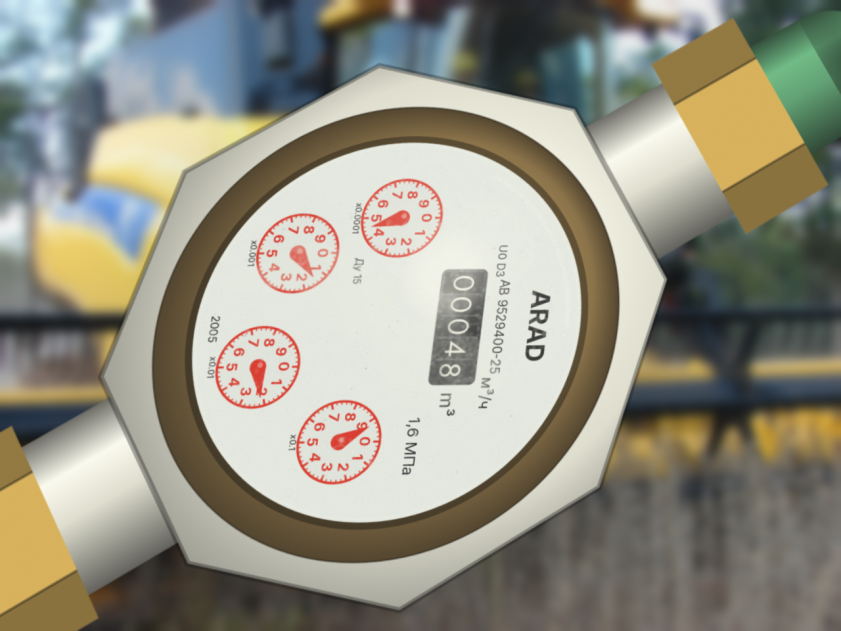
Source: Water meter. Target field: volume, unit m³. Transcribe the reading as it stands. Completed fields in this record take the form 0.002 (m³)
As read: 47.9214 (m³)
